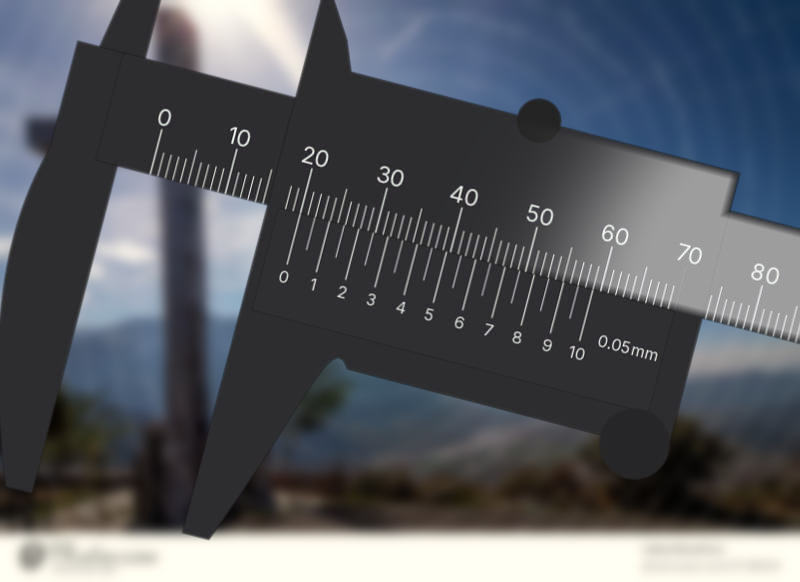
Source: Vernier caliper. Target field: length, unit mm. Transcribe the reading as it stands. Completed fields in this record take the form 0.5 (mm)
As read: 20.0 (mm)
